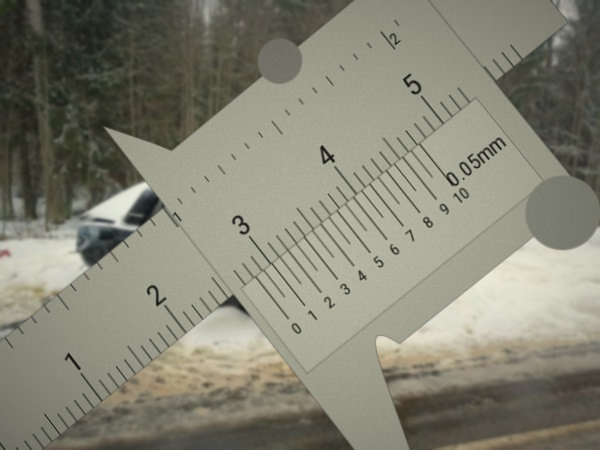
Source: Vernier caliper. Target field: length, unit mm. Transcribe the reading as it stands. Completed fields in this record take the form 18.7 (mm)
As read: 28.2 (mm)
